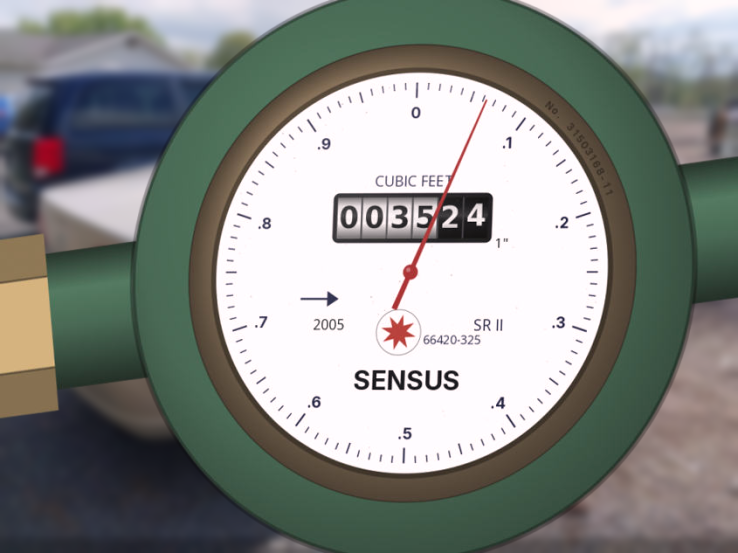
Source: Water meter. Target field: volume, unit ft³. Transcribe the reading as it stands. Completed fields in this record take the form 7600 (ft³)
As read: 3524.06 (ft³)
